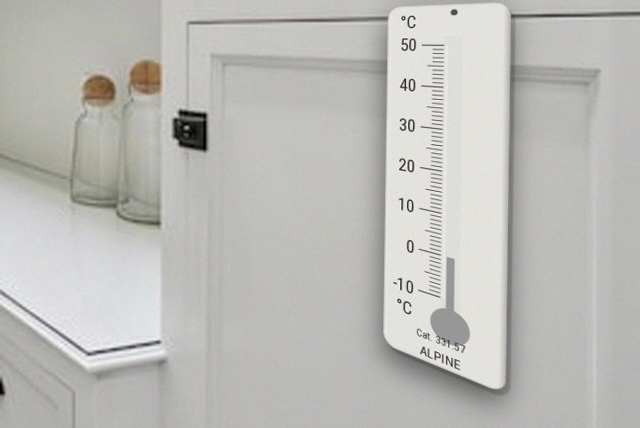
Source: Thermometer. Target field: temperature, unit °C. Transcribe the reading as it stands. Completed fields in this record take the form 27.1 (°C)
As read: 0 (°C)
